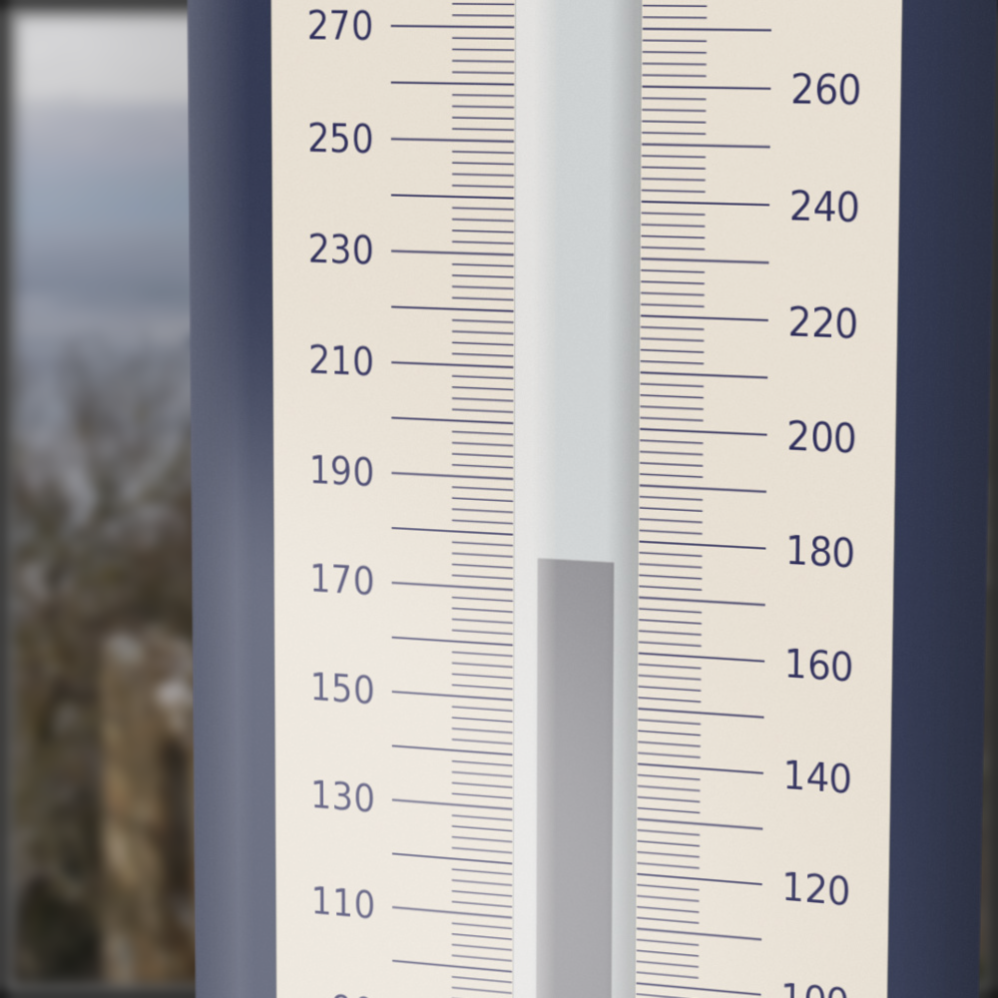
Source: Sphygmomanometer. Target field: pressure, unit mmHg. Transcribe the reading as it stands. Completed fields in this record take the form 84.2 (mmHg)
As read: 176 (mmHg)
